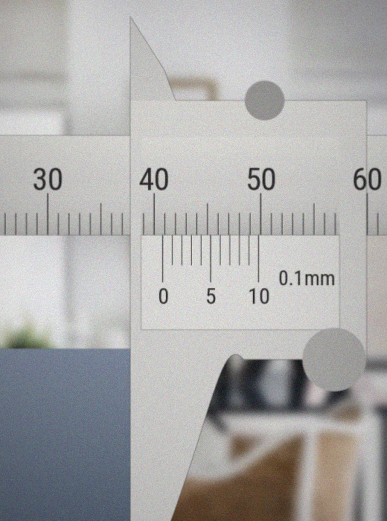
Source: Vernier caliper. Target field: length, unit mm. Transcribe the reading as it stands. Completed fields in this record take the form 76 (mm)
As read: 40.8 (mm)
